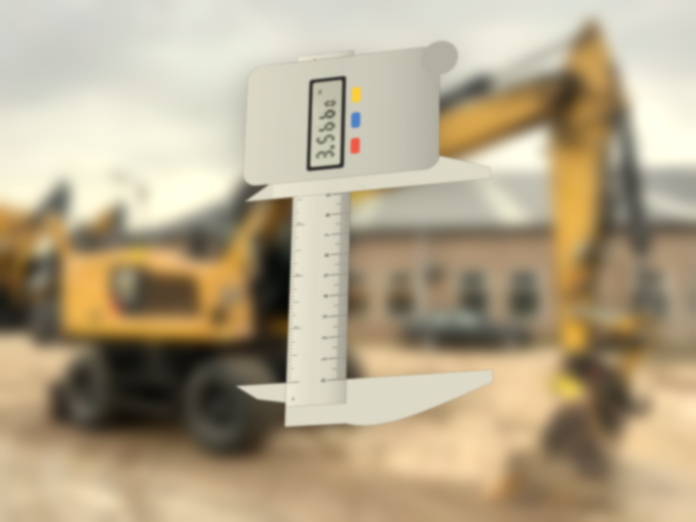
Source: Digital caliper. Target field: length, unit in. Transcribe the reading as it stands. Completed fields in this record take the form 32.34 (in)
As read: 3.5660 (in)
